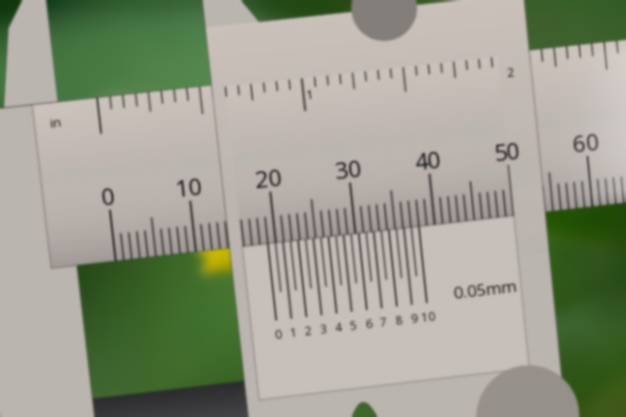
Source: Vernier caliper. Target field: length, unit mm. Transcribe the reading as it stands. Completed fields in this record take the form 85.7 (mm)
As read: 19.0 (mm)
